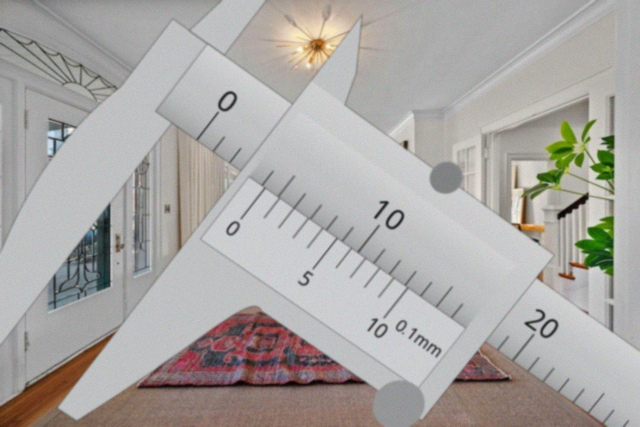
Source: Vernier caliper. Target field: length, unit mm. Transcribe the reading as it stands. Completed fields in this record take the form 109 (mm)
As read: 4.2 (mm)
